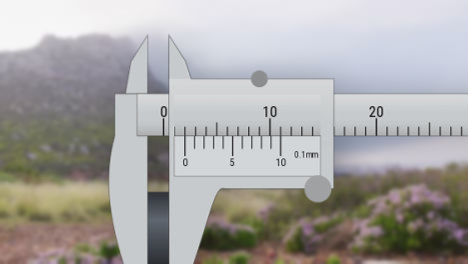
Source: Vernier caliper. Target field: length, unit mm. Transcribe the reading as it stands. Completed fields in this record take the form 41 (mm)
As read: 2.0 (mm)
